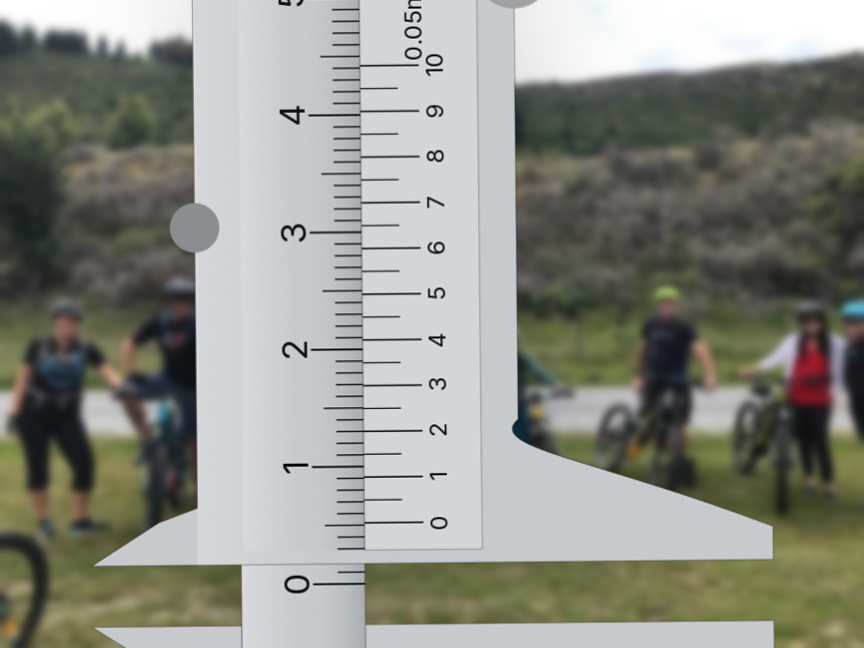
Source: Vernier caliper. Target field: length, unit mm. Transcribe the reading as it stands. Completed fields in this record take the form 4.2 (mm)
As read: 5.2 (mm)
